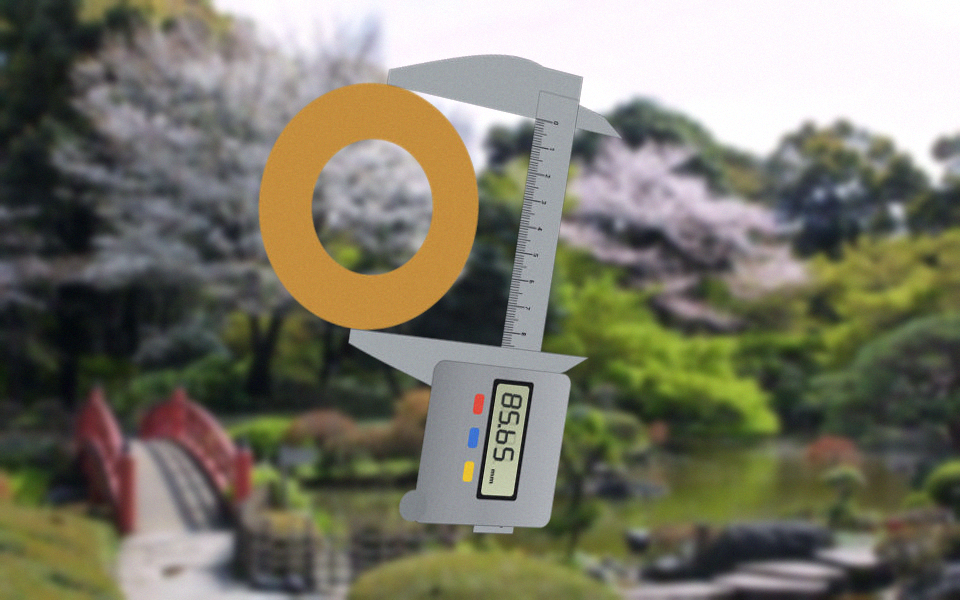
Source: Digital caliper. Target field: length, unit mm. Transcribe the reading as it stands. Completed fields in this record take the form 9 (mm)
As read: 85.65 (mm)
